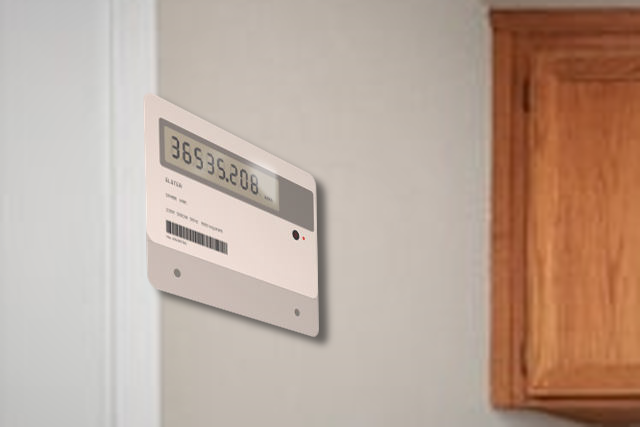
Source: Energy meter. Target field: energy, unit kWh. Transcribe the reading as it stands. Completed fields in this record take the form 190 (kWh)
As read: 36535.208 (kWh)
